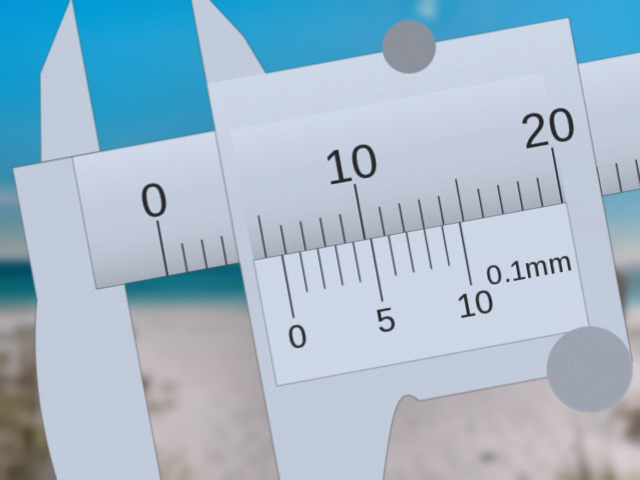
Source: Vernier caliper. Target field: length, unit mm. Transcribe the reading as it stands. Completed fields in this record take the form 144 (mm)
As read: 5.8 (mm)
